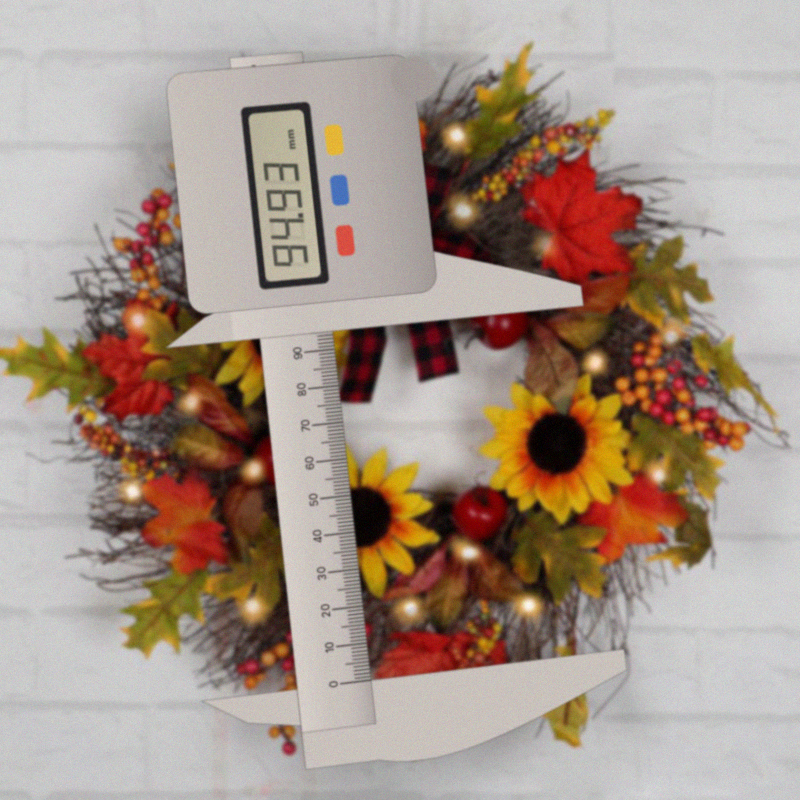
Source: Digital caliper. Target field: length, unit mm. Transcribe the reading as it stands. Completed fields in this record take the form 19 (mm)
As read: 94.93 (mm)
